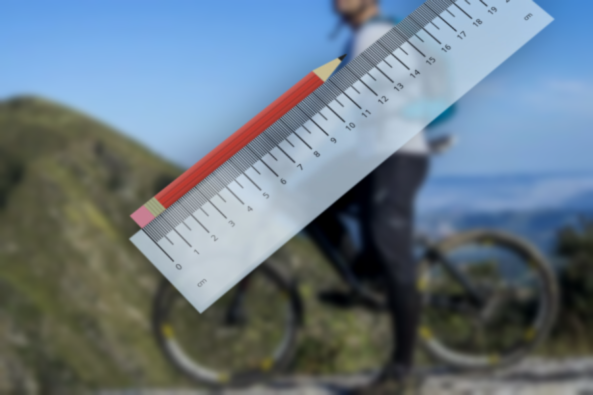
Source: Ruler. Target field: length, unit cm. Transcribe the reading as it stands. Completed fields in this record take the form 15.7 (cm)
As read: 12.5 (cm)
